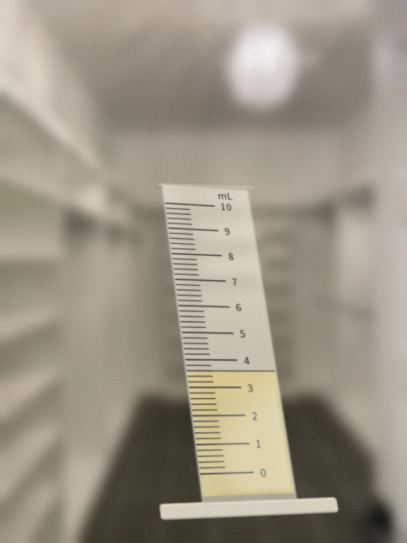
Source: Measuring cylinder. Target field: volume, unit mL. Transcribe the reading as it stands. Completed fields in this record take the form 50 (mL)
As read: 3.6 (mL)
